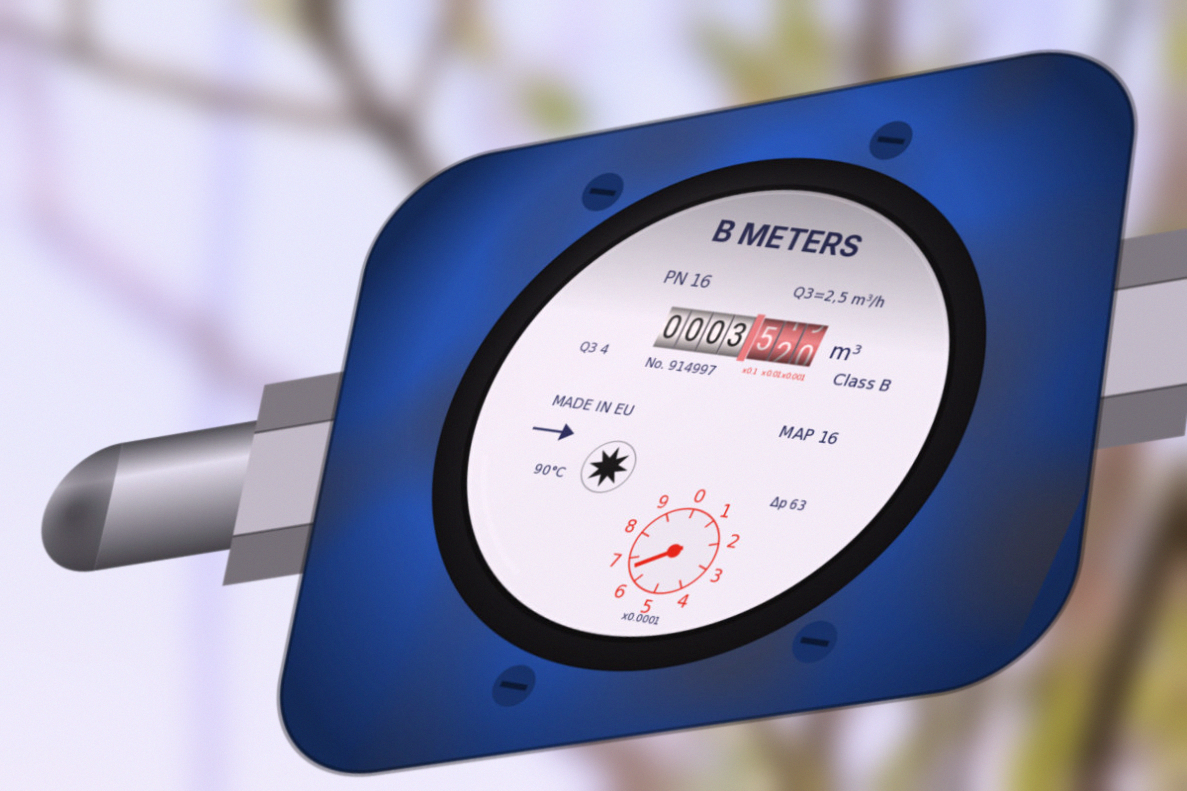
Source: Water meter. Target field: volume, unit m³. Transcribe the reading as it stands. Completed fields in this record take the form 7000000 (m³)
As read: 3.5196 (m³)
